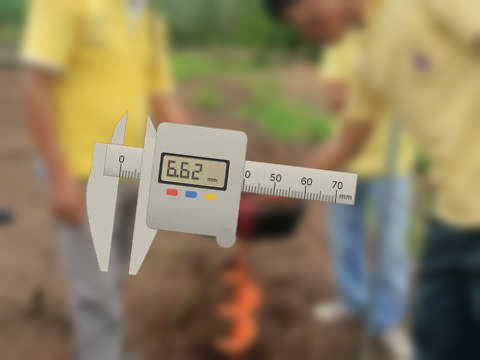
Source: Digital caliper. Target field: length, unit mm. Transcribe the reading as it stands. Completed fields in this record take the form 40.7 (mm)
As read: 6.62 (mm)
